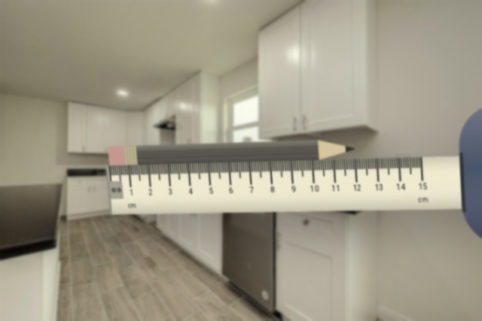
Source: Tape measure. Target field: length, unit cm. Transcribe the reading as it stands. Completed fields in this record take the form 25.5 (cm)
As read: 12 (cm)
